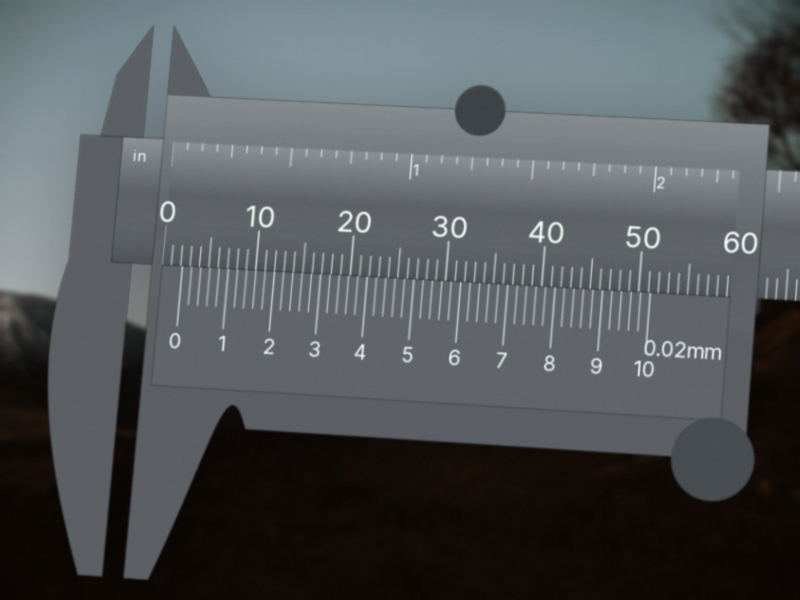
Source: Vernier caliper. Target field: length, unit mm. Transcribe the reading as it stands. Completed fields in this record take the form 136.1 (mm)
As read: 2.2 (mm)
